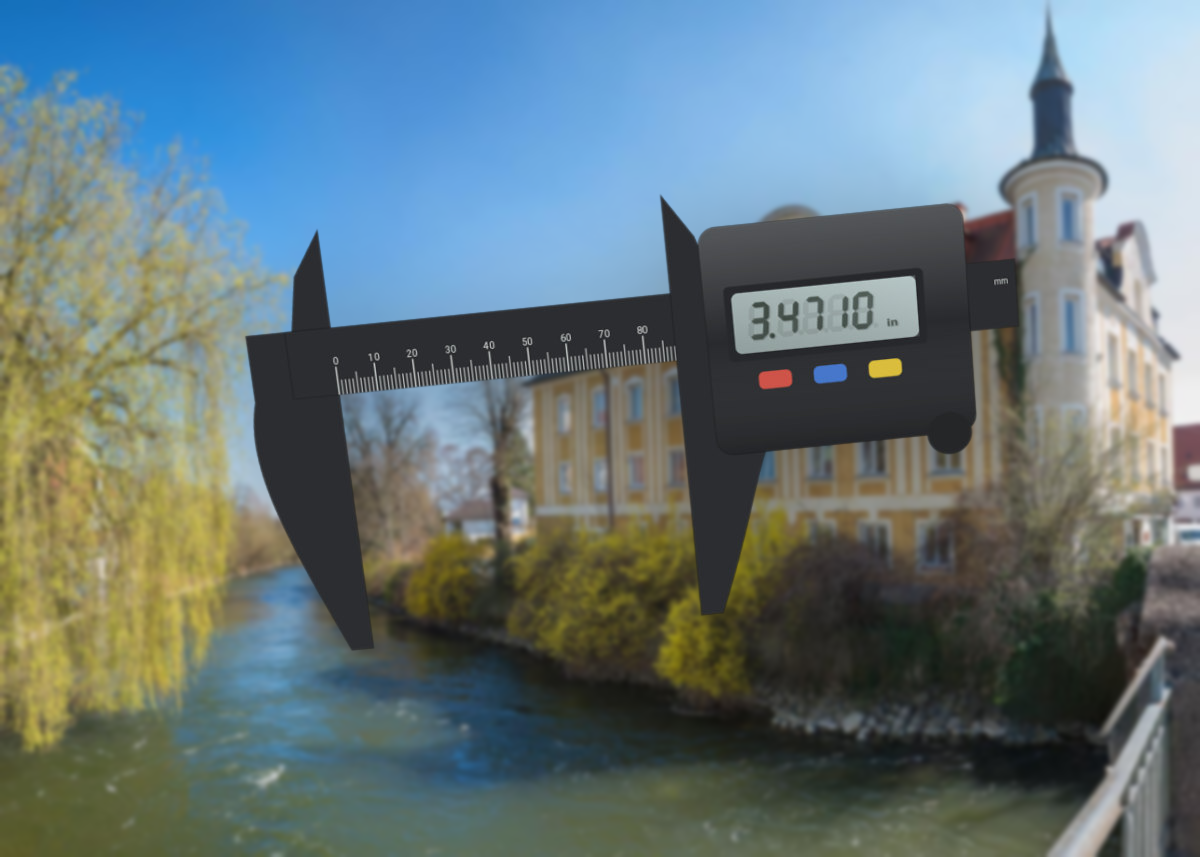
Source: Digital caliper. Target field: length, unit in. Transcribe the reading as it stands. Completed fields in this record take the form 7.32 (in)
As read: 3.4710 (in)
